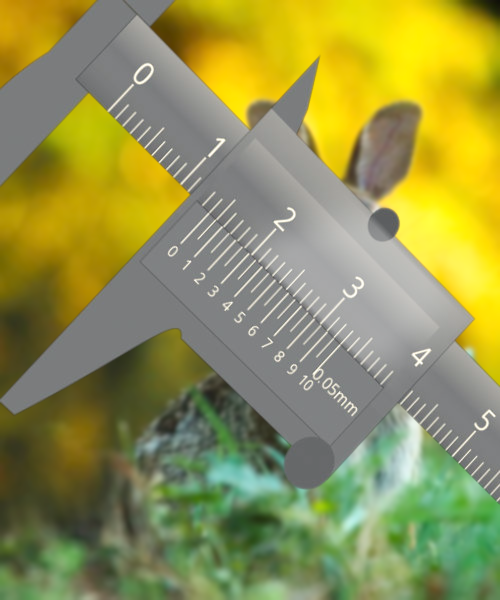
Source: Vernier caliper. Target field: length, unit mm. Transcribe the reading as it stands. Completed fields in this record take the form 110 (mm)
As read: 14.0 (mm)
